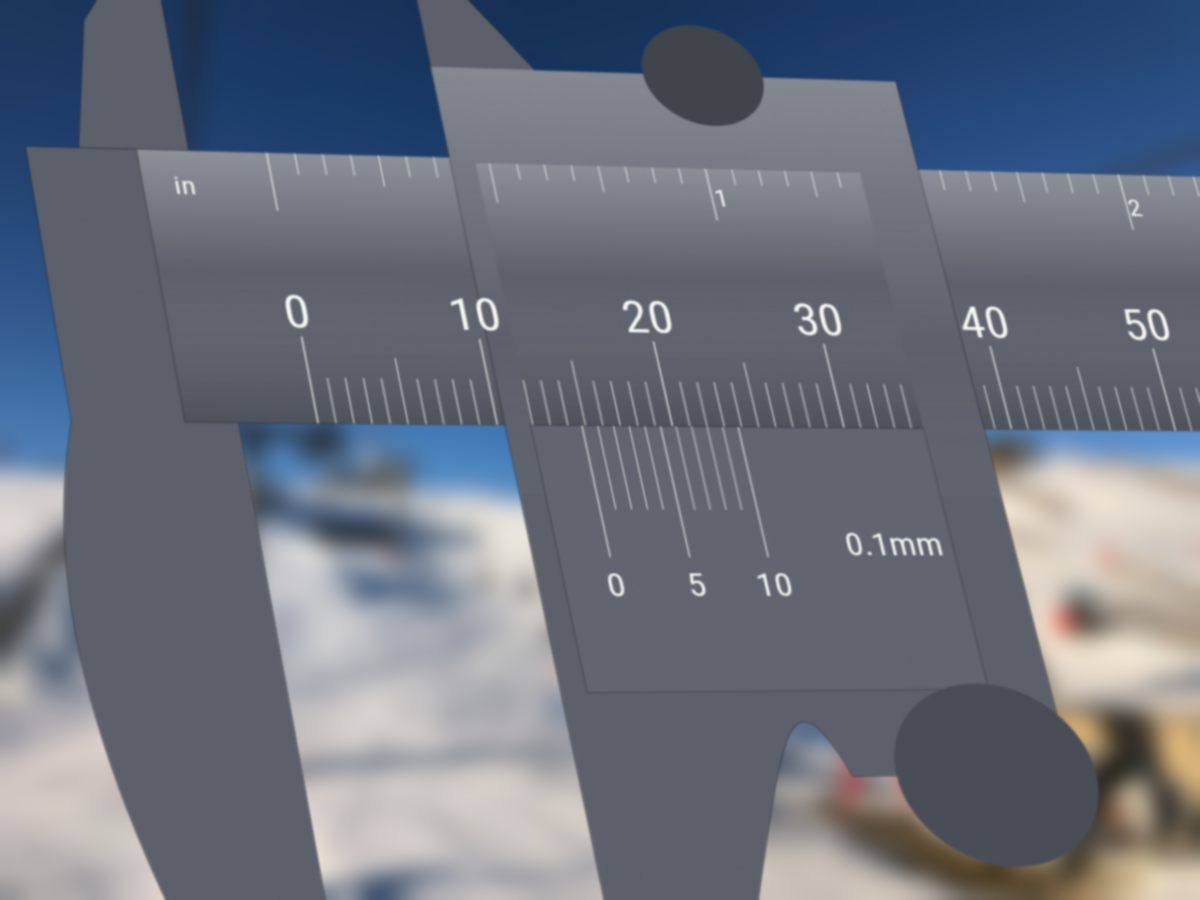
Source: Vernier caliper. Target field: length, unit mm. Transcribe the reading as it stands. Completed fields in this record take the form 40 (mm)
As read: 14.8 (mm)
